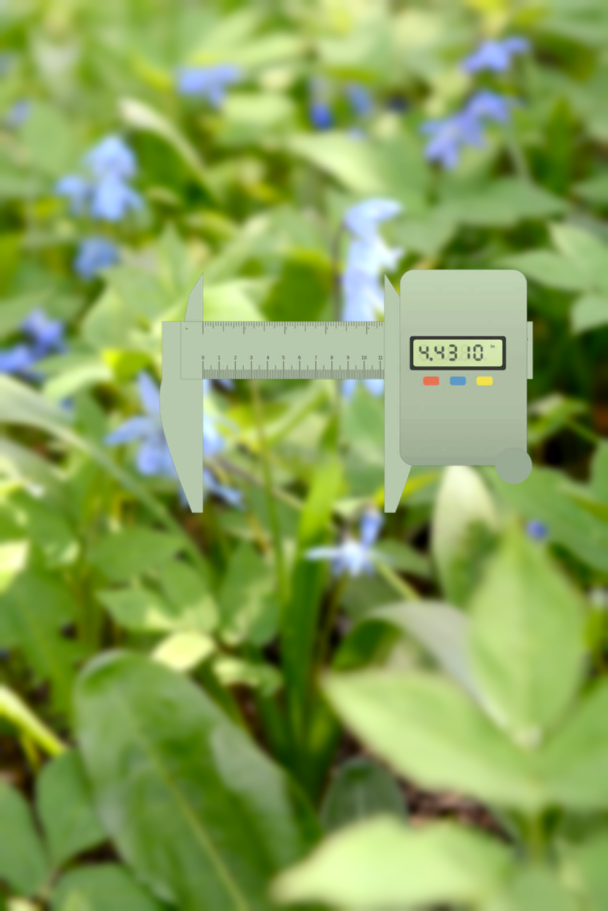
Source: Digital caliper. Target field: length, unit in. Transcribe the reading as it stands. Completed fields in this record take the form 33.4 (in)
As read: 4.4310 (in)
